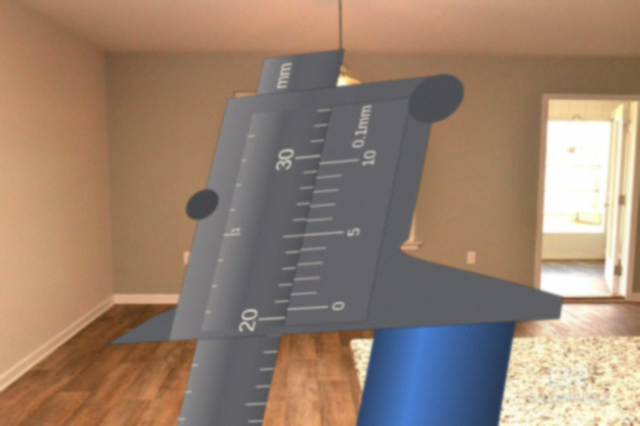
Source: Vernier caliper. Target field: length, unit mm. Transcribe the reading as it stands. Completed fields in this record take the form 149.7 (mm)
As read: 20.5 (mm)
